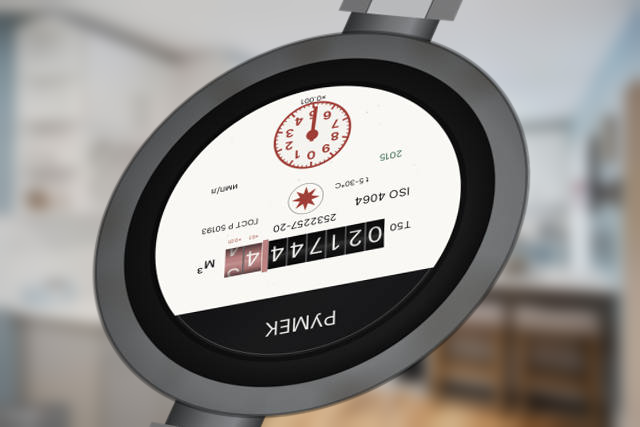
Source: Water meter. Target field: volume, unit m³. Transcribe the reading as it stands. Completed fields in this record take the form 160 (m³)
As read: 21744.435 (m³)
